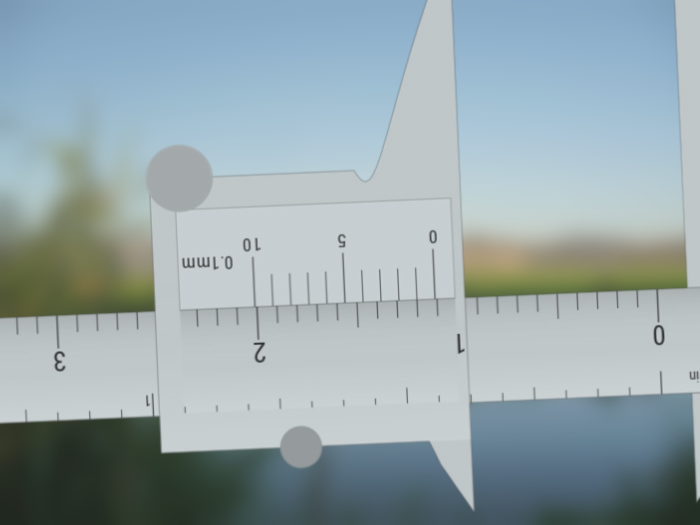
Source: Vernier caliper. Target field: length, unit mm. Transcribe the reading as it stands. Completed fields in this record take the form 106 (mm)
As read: 11.1 (mm)
